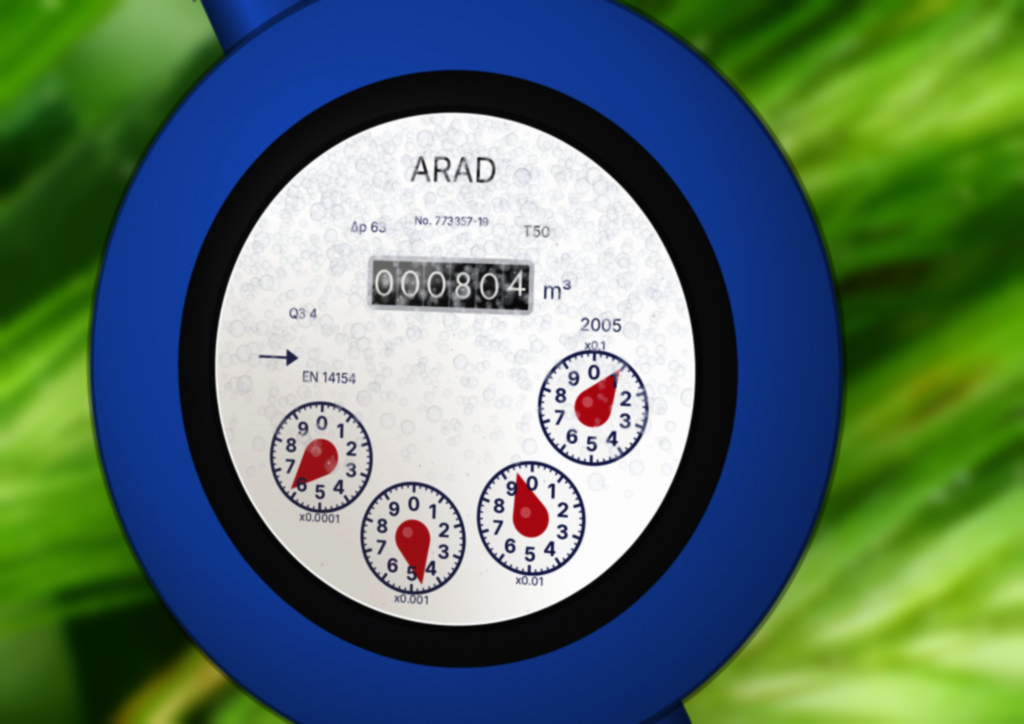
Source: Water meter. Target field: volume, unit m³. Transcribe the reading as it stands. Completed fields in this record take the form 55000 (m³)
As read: 804.0946 (m³)
